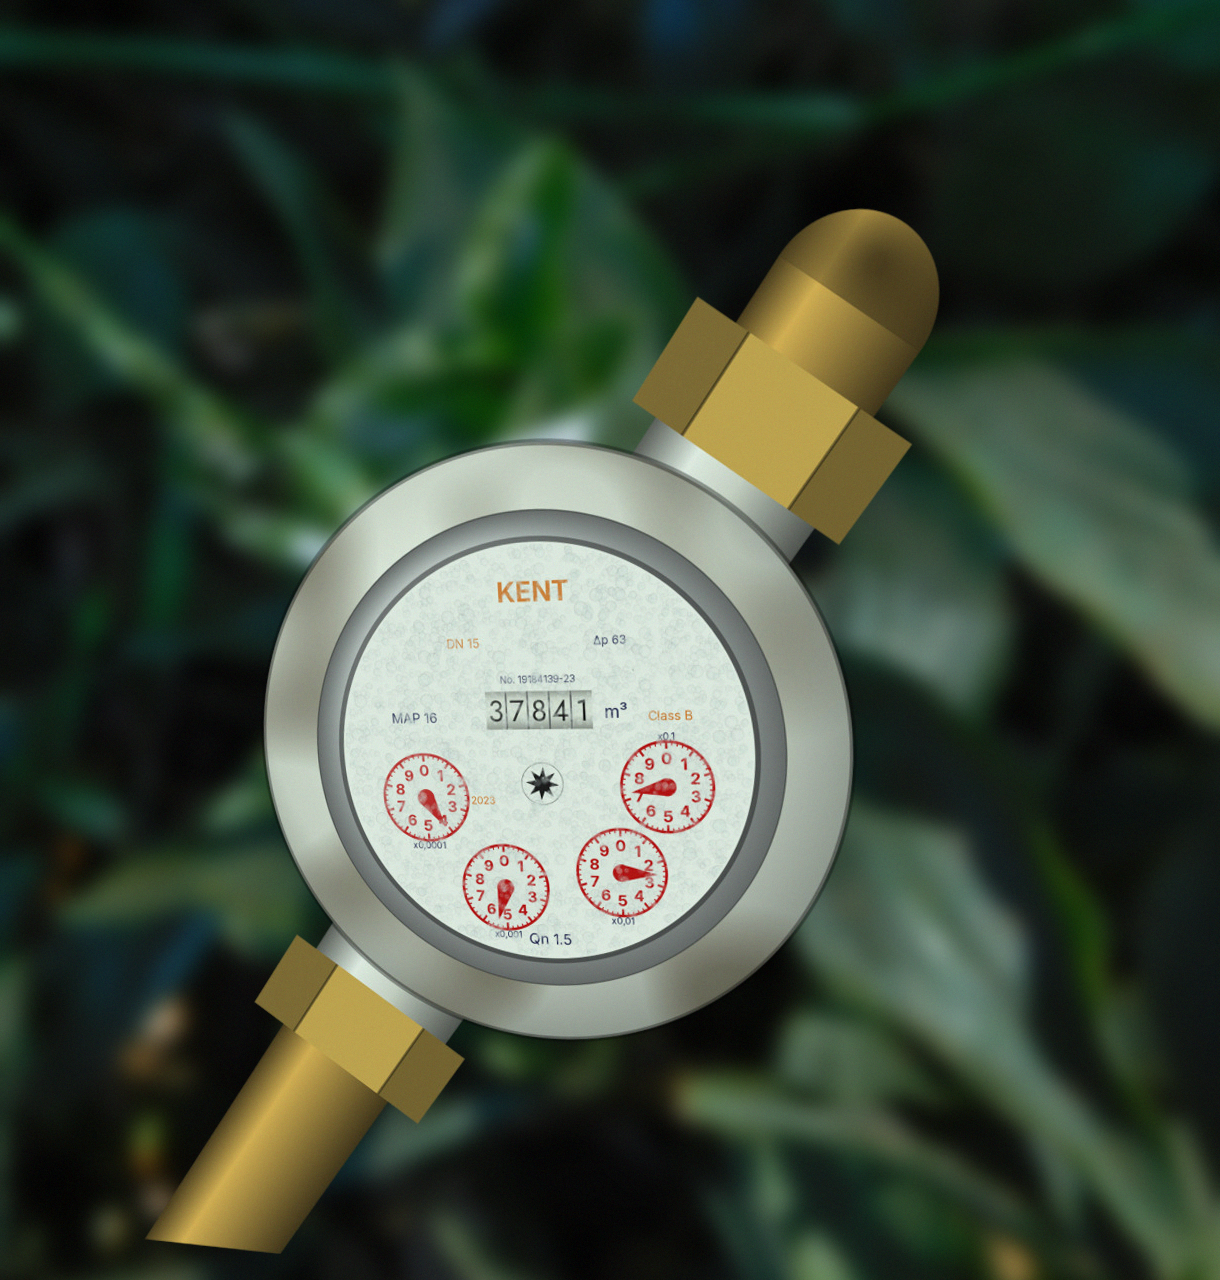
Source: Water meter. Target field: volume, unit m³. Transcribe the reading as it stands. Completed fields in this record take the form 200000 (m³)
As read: 37841.7254 (m³)
